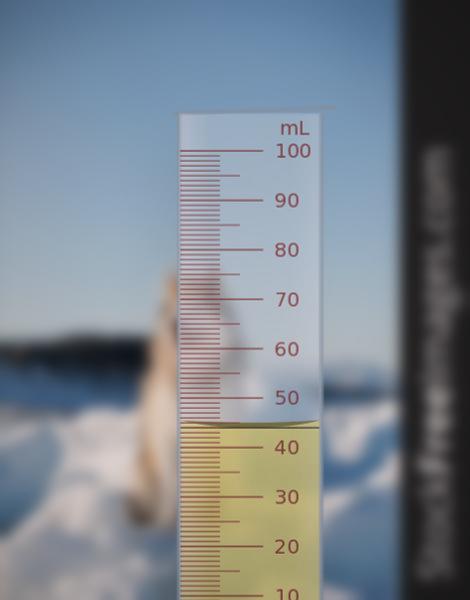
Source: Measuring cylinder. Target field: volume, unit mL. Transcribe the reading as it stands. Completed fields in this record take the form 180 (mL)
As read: 44 (mL)
